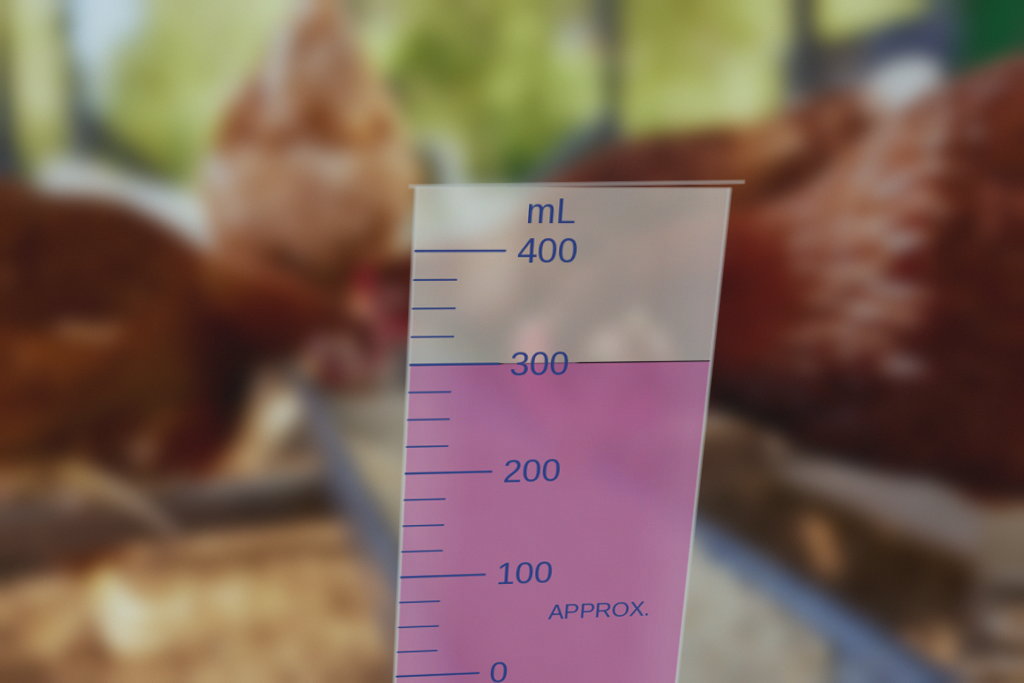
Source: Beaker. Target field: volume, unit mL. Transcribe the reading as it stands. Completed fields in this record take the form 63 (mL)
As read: 300 (mL)
